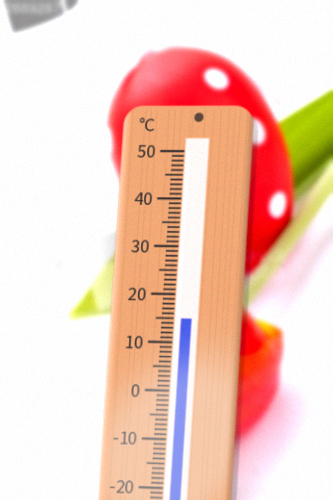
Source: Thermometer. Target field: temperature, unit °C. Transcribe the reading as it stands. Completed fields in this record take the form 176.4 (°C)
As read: 15 (°C)
